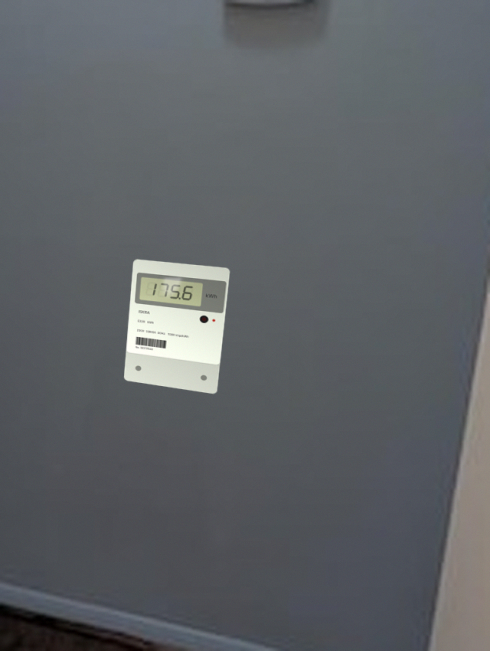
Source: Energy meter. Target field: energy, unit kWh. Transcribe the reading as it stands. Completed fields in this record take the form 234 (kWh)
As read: 175.6 (kWh)
